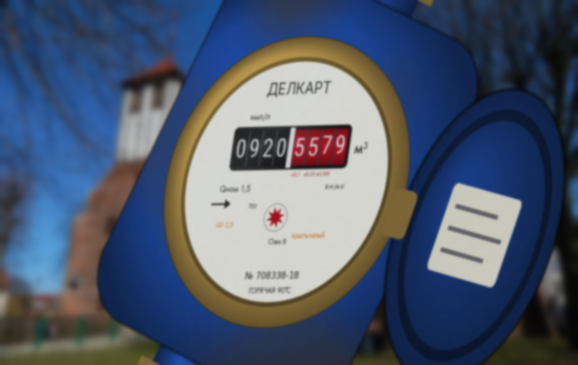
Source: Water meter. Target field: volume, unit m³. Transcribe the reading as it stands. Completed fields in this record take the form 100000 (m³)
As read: 920.5579 (m³)
